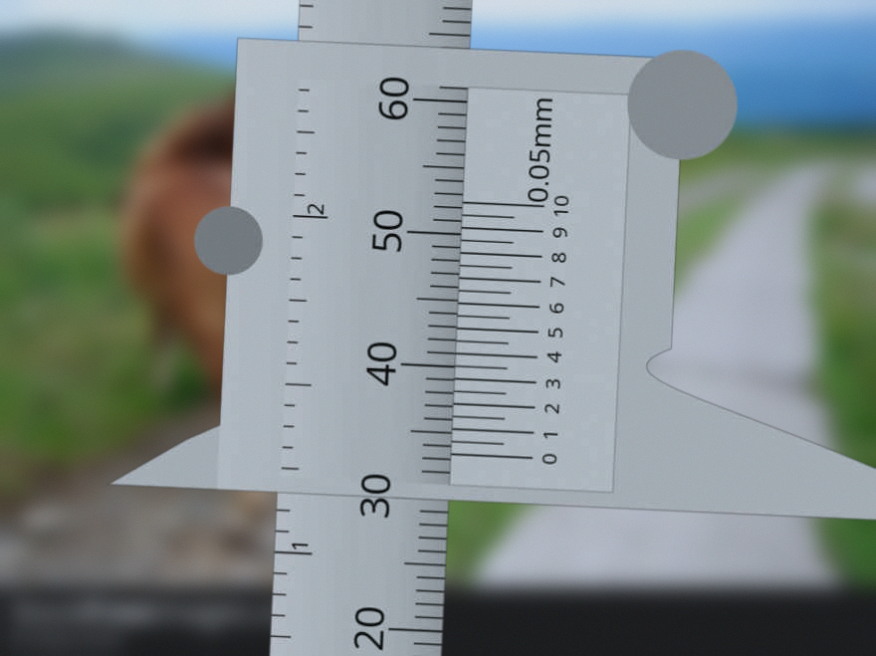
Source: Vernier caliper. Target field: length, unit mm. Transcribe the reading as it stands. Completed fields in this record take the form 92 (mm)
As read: 33.4 (mm)
